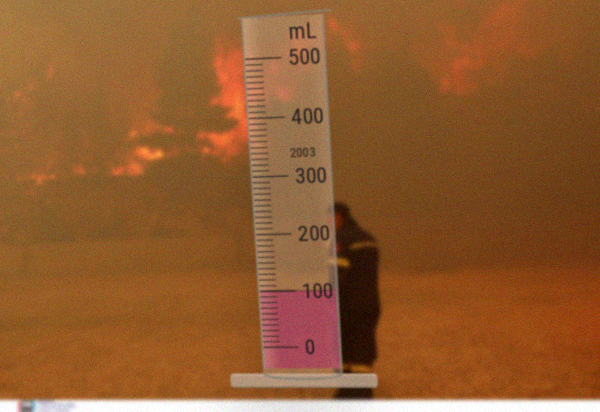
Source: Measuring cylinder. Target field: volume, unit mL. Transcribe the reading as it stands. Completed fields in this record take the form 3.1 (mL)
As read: 100 (mL)
